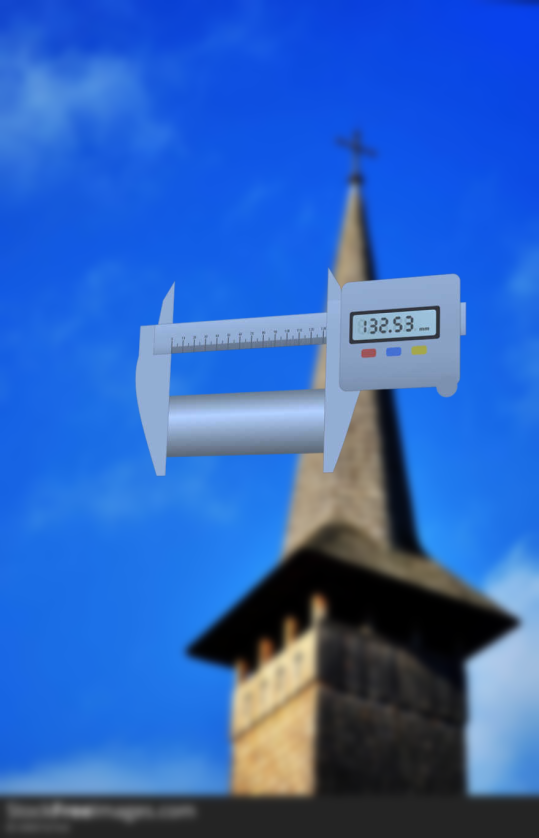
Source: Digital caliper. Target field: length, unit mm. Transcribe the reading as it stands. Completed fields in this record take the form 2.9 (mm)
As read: 132.53 (mm)
